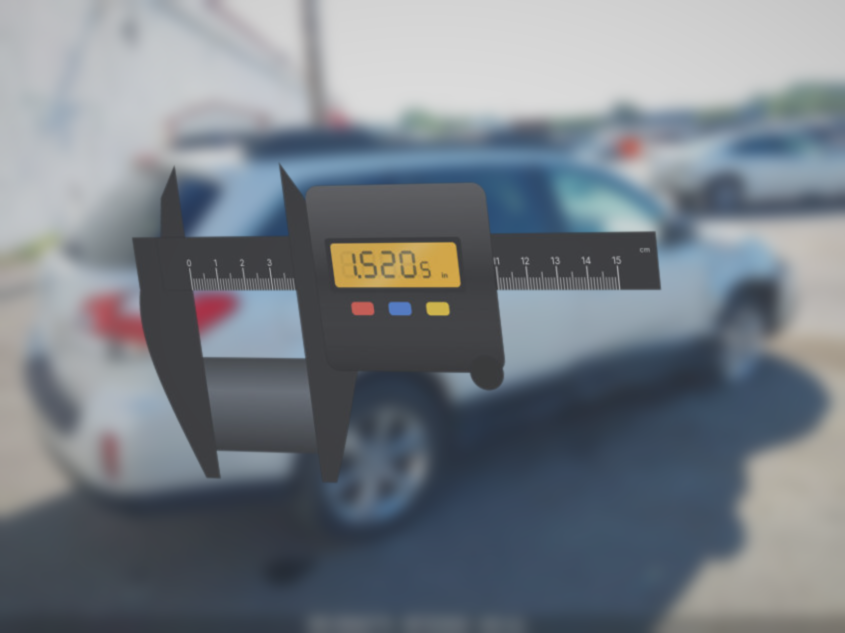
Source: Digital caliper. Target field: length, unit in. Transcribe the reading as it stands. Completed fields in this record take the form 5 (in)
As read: 1.5205 (in)
